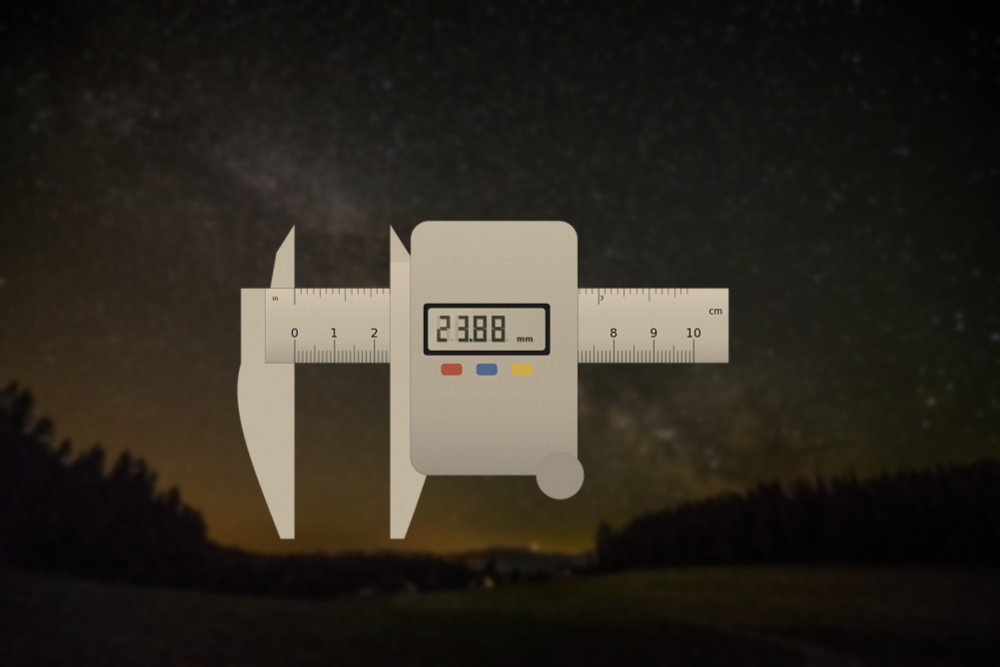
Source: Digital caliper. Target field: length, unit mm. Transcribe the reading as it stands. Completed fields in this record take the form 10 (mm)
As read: 23.88 (mm)
